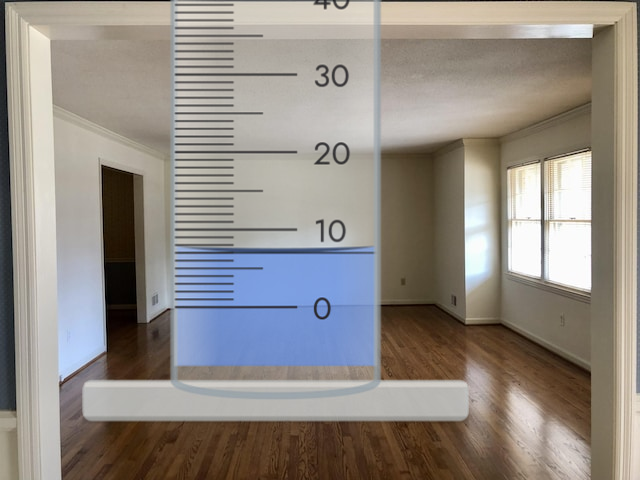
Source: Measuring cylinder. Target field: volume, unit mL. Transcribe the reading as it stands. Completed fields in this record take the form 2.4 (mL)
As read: 7 (mL)
